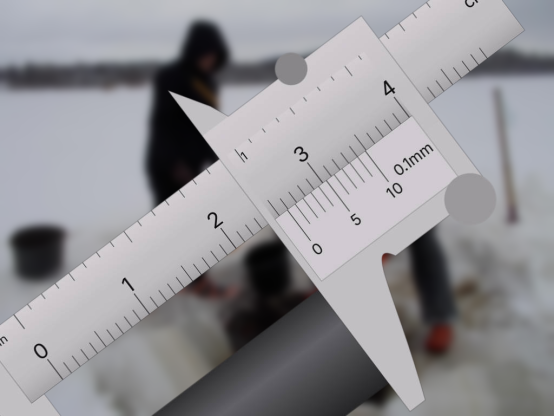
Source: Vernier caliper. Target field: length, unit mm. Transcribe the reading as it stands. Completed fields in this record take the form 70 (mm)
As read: 25.9 (mm)
